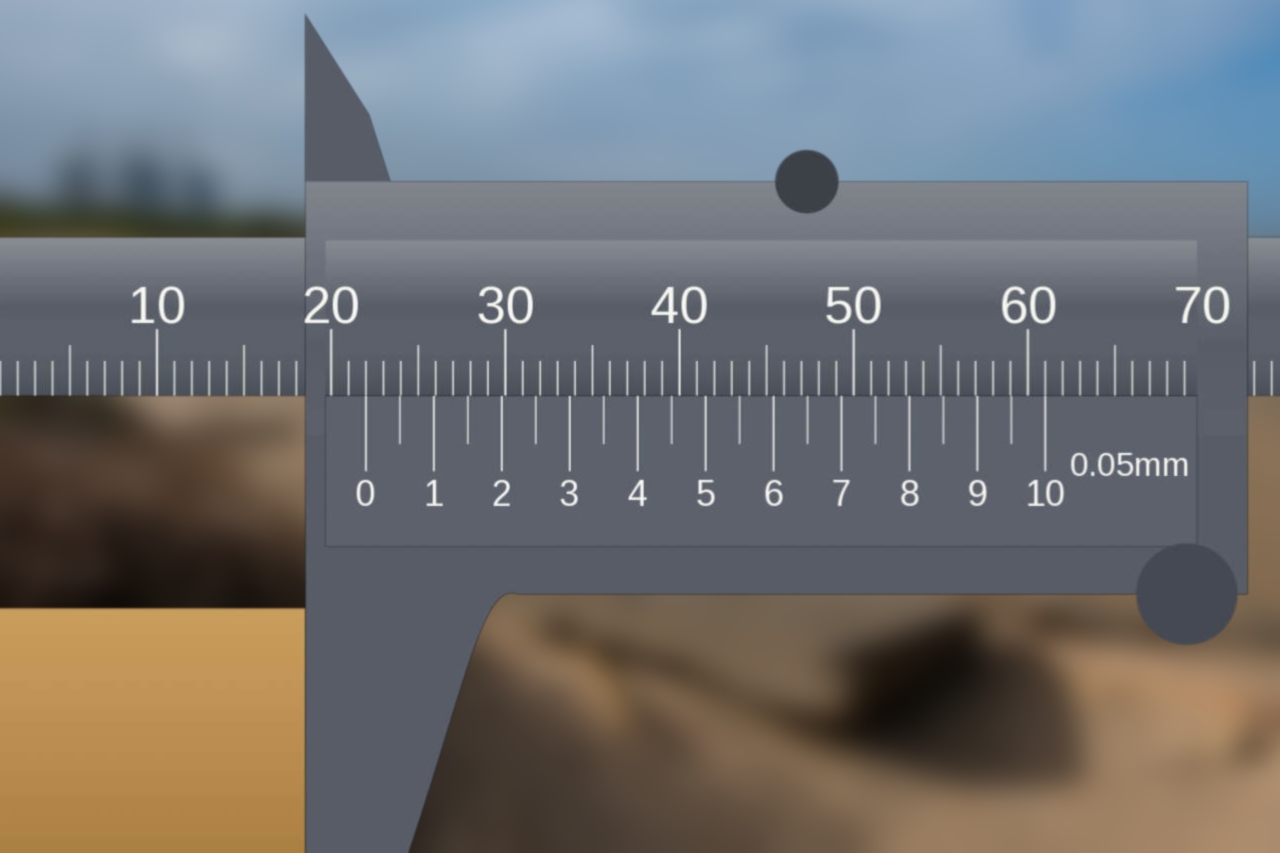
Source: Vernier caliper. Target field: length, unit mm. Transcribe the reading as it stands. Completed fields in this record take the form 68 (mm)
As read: 22.0 (mm)
